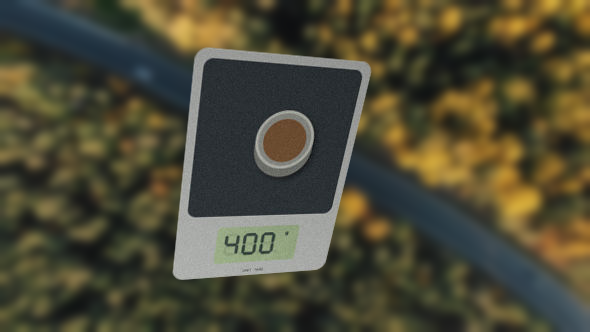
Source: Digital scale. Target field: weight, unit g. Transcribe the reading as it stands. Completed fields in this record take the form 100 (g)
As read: 400 (g)
